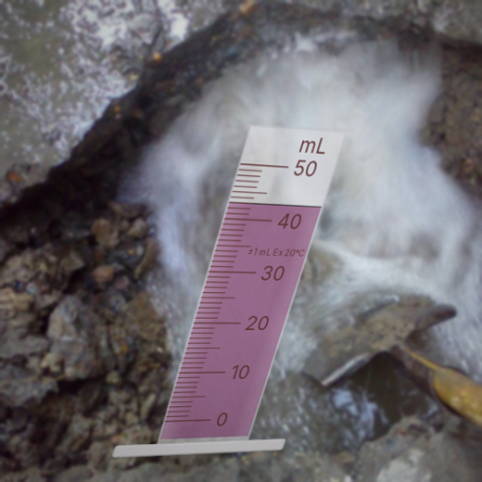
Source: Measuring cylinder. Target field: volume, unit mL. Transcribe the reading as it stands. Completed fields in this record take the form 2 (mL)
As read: 43 (mL)
